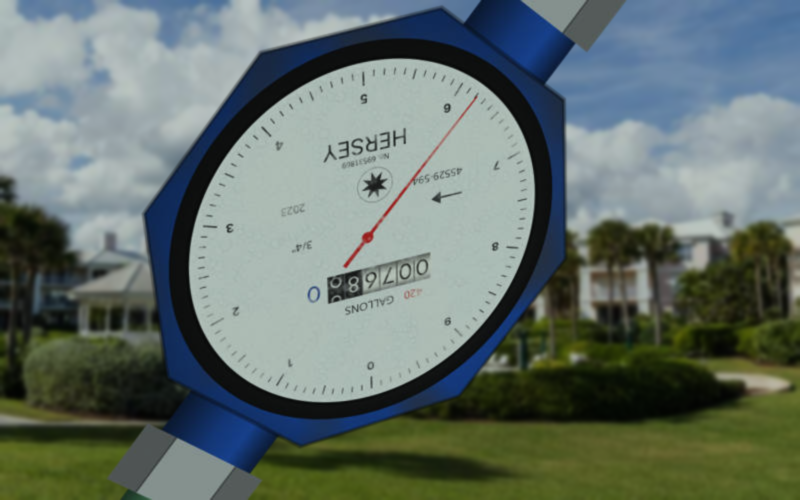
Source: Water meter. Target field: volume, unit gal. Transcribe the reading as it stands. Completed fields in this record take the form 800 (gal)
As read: 76886.2 (gal)
